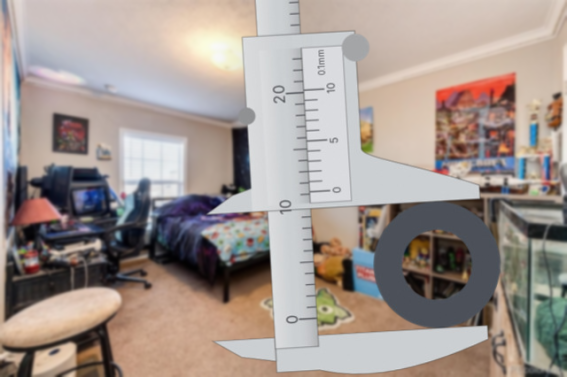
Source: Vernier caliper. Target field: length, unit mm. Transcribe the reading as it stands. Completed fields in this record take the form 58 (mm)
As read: 11.2 (mm)
